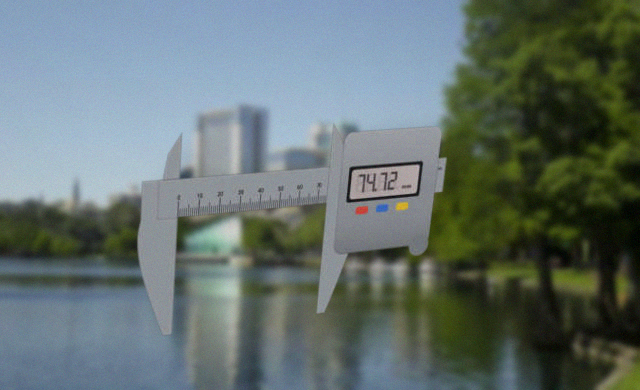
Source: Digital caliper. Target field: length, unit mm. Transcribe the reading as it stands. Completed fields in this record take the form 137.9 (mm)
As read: 74.72 (mm)
